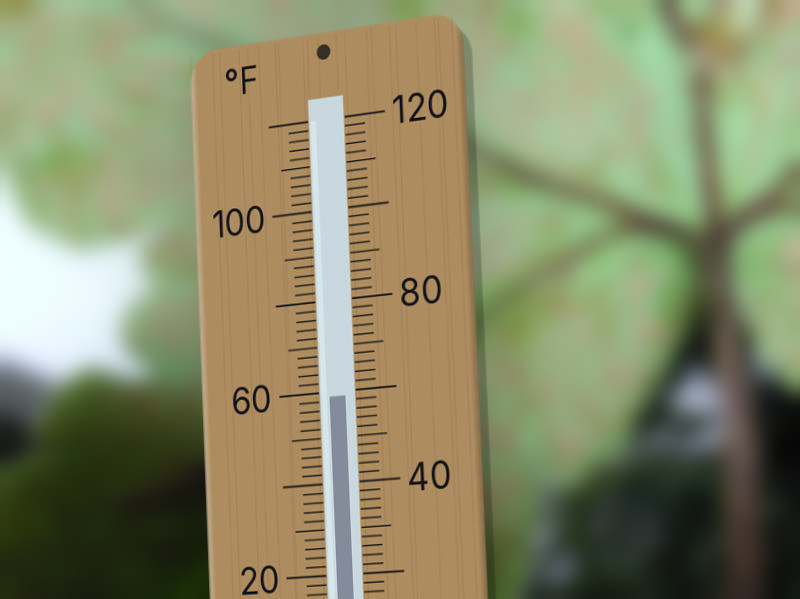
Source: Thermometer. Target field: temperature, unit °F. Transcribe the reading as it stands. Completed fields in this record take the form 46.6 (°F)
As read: 59 (°F)
